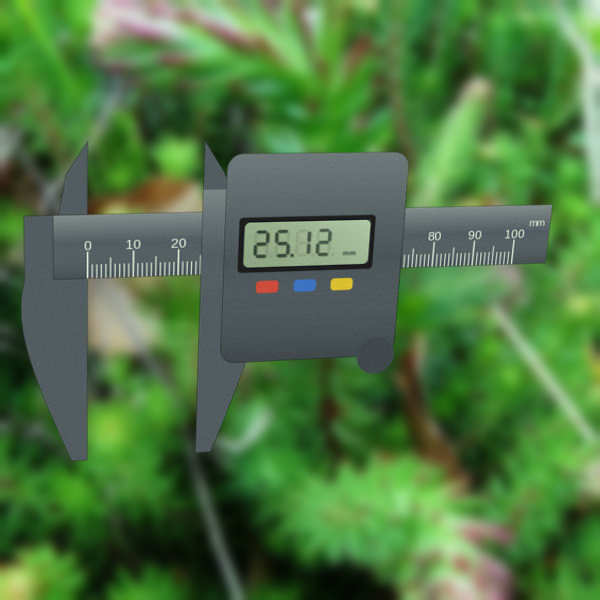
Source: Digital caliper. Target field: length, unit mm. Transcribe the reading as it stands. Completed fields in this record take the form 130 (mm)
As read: 25.12 (mm)
